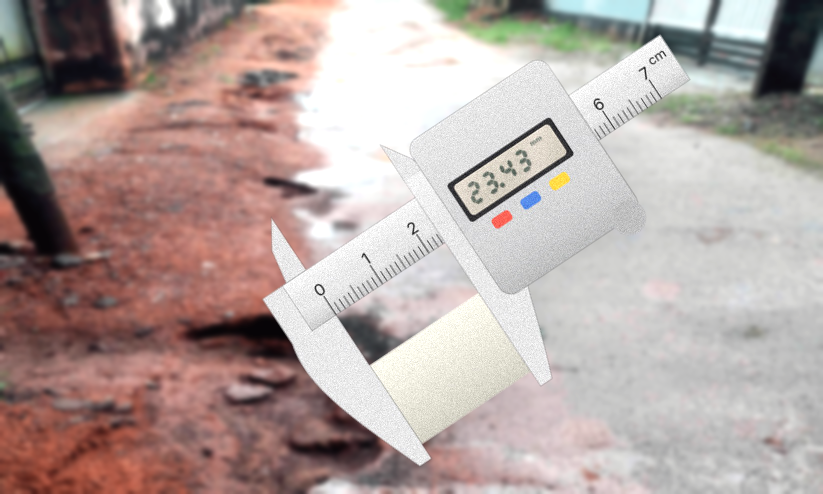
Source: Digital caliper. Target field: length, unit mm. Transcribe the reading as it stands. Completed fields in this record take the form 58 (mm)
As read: 23.43 (mm)
